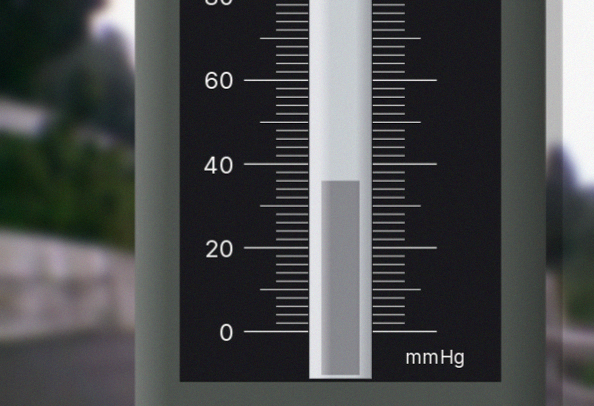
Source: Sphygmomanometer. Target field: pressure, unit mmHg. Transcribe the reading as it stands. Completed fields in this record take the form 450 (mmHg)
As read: 36 (mmHg)
